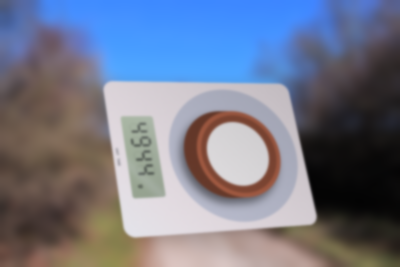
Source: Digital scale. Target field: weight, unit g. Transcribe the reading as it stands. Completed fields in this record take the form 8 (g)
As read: 4944 (g)
